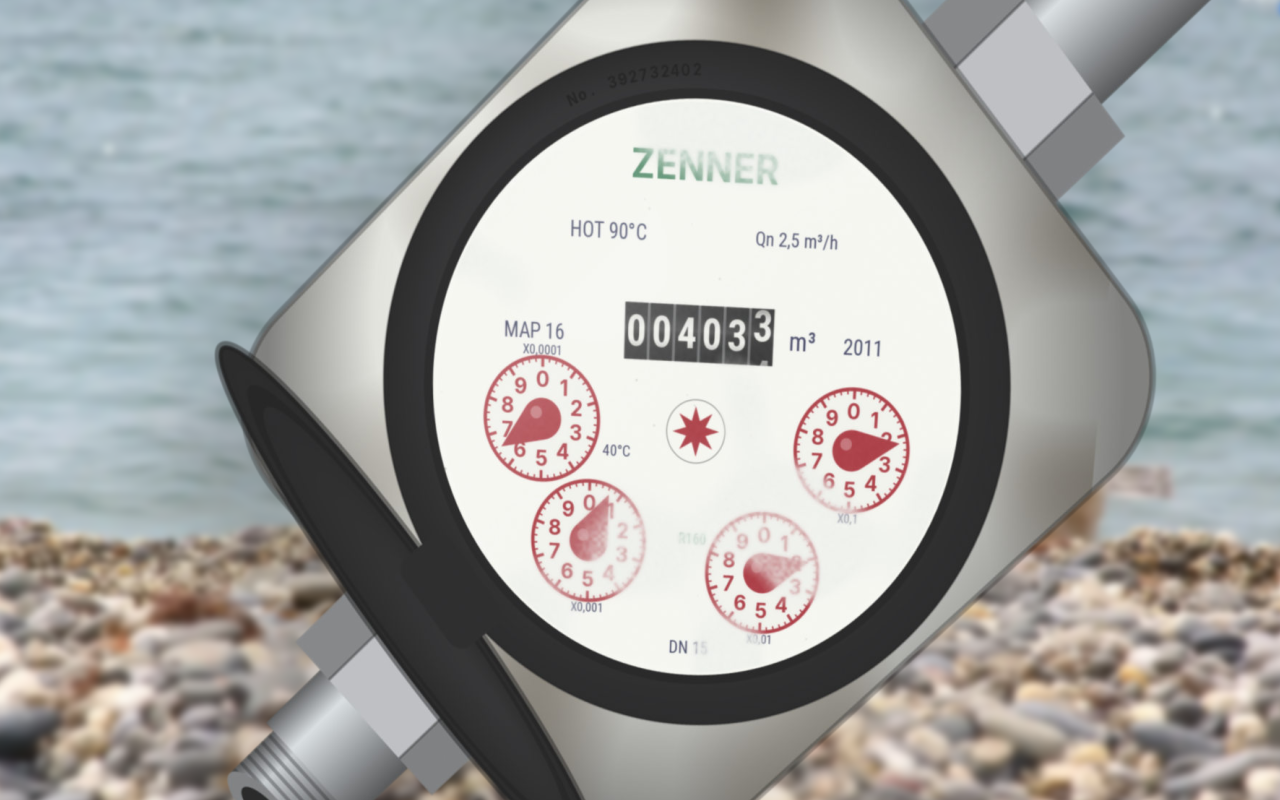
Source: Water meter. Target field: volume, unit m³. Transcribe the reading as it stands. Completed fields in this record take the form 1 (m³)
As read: 4033.2206 (m³)
